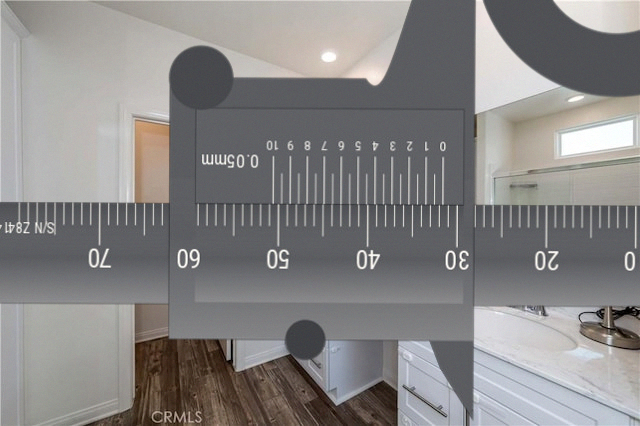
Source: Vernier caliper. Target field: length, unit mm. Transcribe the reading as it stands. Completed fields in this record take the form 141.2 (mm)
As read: 31.6 (mm)
